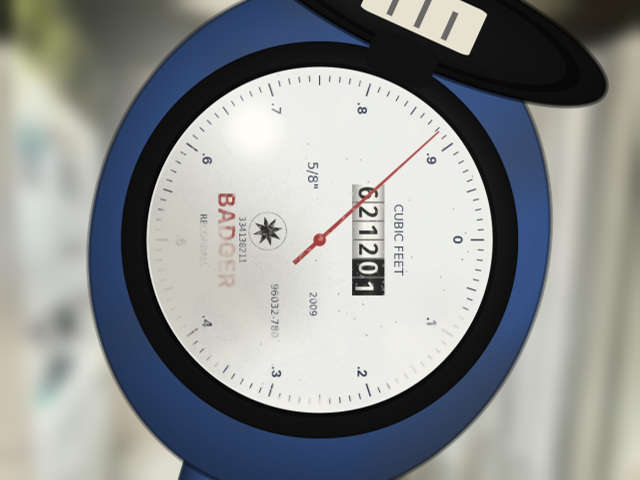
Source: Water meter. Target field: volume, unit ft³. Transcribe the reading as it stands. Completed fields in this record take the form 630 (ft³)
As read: 621200.88 (ft³)
